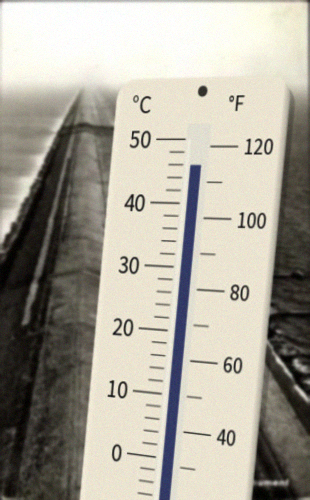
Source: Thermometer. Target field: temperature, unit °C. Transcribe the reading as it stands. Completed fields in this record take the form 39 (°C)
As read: 46 (°C)
